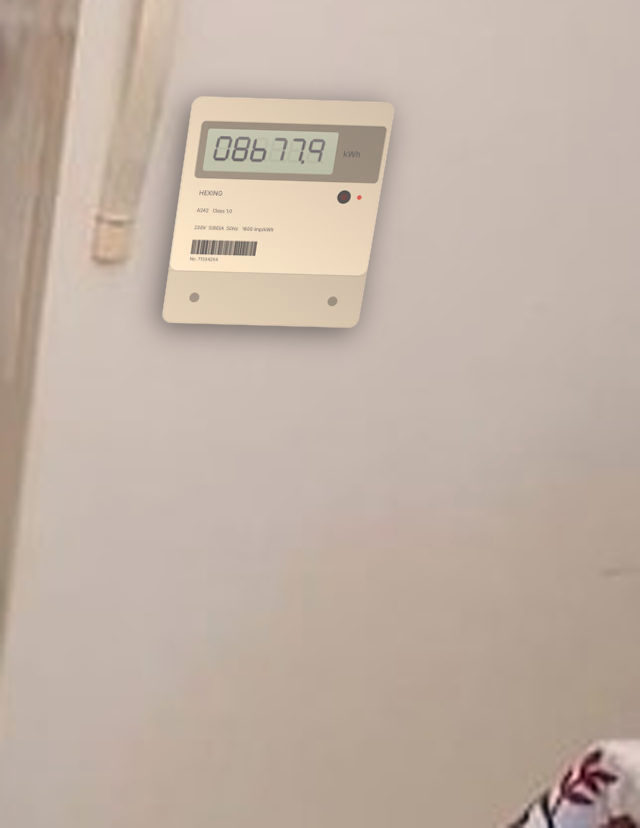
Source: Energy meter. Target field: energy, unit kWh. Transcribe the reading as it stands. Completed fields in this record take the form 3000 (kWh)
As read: 8677.9 (kWh)
